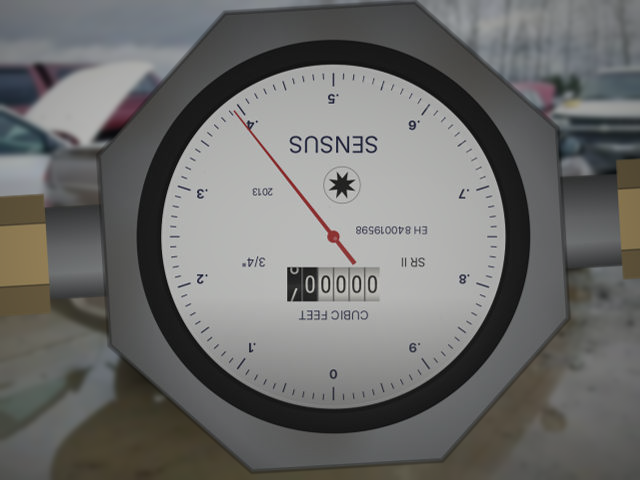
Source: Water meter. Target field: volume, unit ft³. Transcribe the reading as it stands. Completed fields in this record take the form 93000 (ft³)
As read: 7.39 (ft³)
